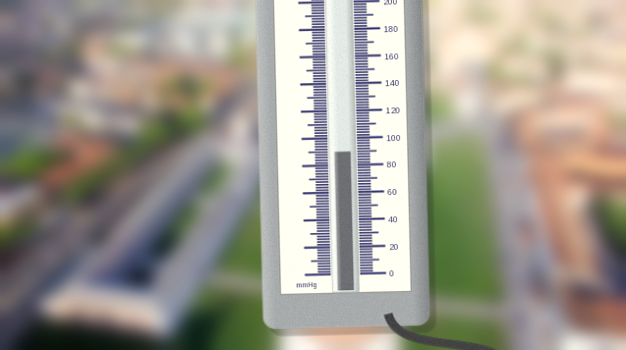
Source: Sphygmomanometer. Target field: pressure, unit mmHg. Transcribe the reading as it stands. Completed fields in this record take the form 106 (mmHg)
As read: 90 (mmHg)
